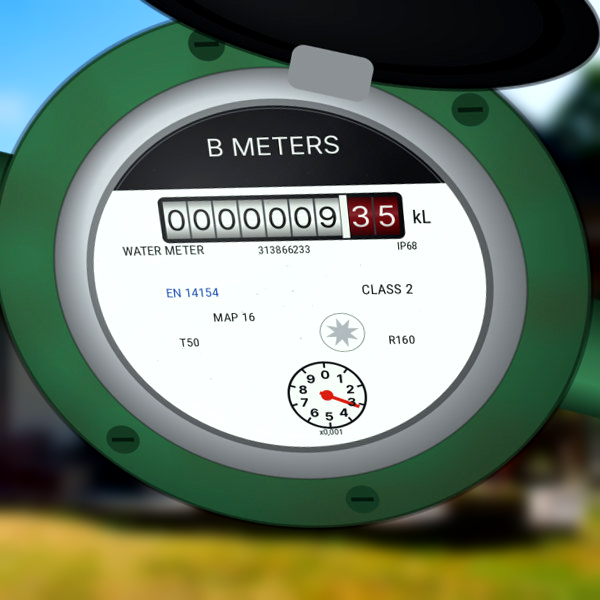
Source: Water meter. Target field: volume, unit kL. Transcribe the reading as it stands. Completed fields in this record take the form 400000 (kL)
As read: 9.353 (kL)
